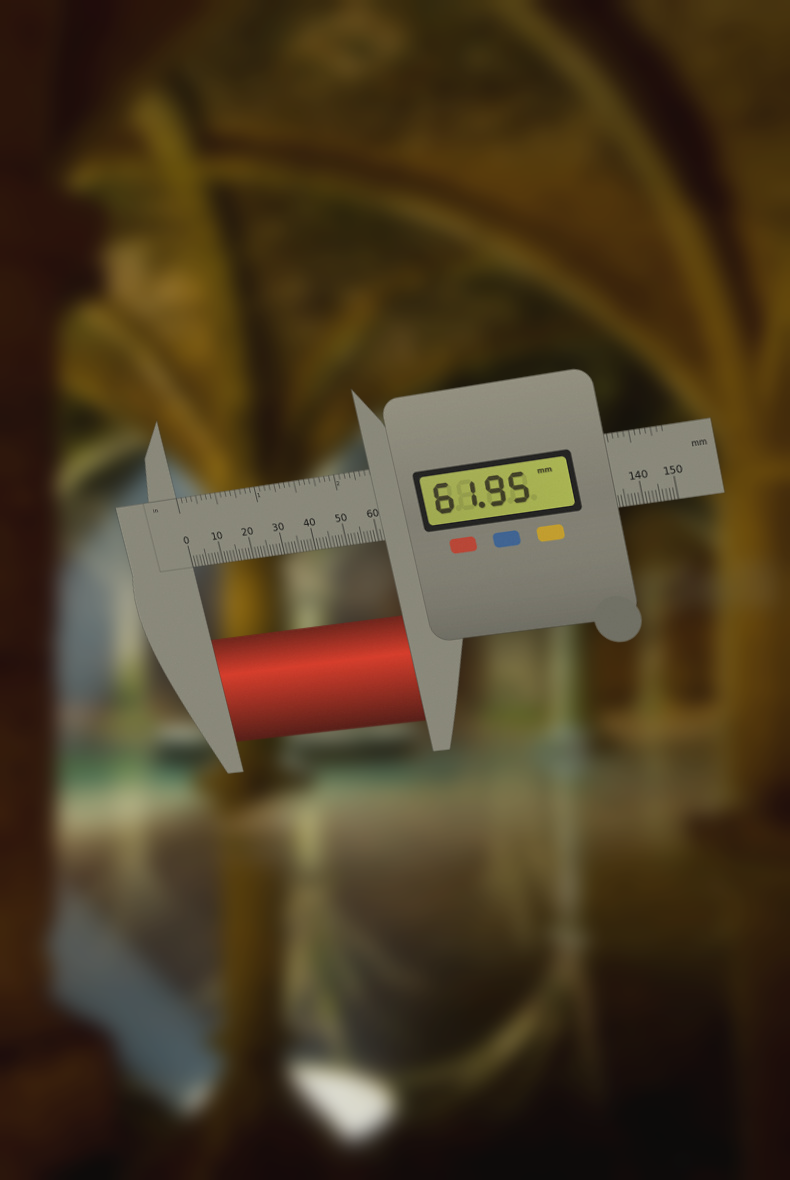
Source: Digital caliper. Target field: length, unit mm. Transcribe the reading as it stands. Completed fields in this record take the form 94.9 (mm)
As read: 61.95 (mm)
